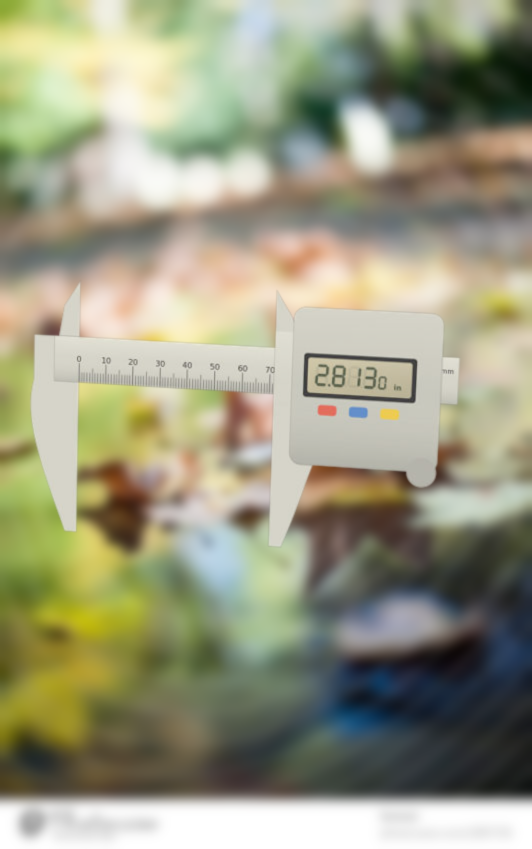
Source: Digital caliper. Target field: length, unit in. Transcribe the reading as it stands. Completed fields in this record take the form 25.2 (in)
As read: 2.8130 (in)
